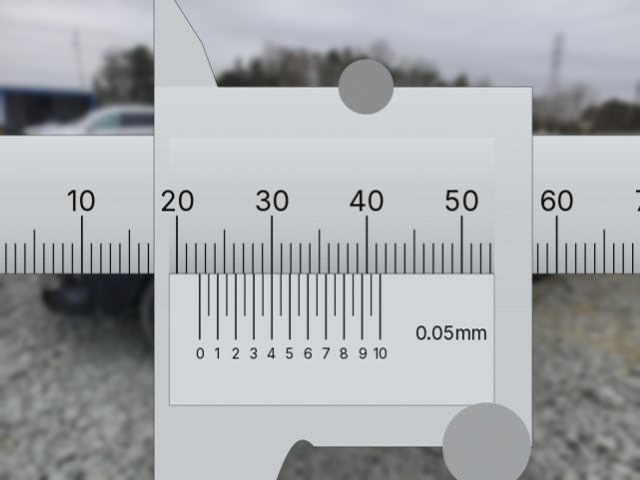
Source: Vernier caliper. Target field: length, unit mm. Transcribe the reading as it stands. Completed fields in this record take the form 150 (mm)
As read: 22.4 (mm)
